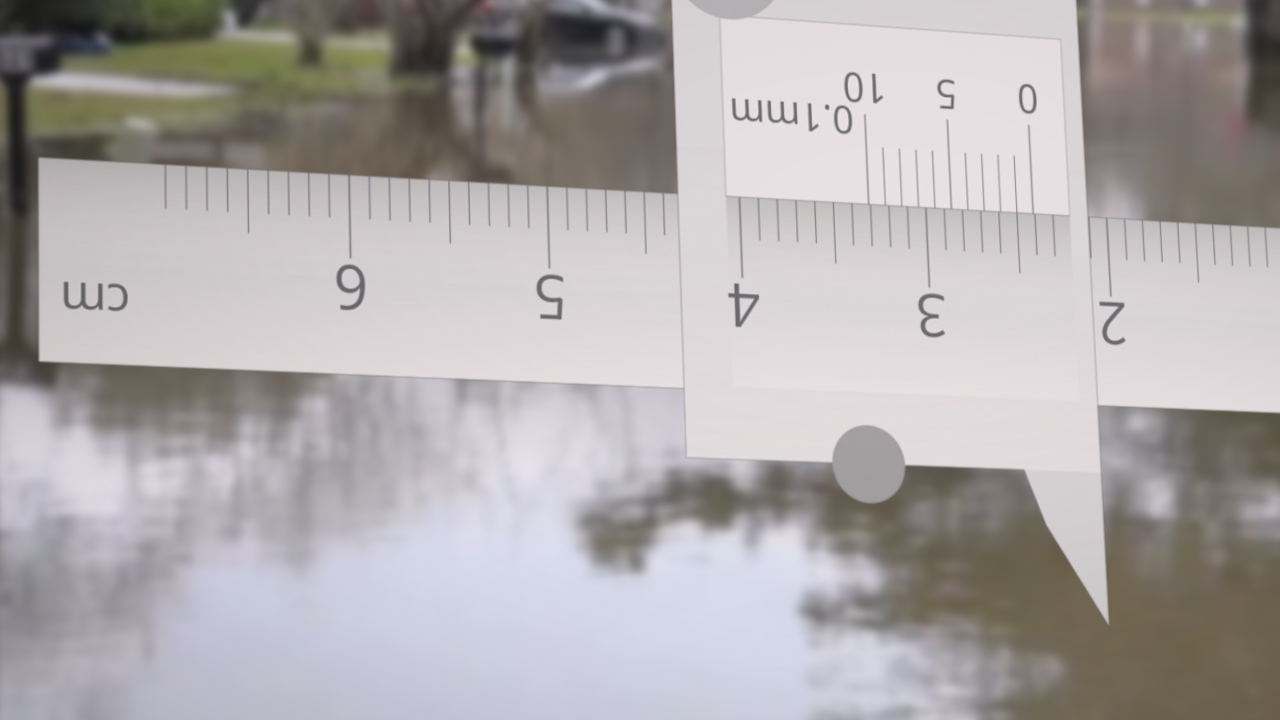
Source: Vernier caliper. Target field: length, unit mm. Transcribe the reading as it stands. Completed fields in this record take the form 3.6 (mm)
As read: 24.1 (mm)
